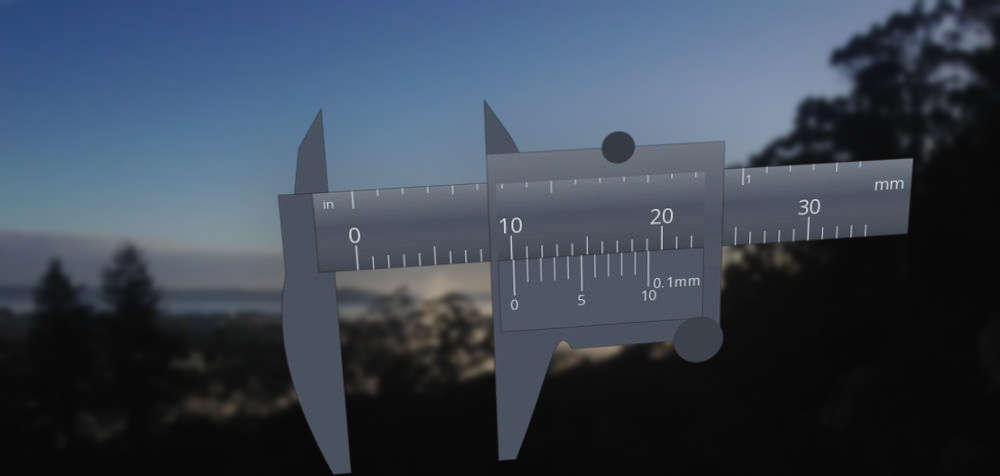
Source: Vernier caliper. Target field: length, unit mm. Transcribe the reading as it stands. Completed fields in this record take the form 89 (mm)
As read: 10.1 (mm)
